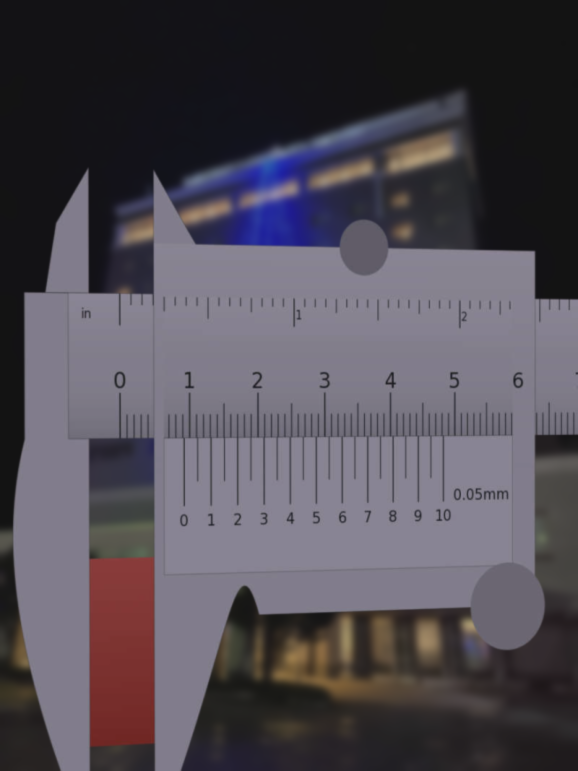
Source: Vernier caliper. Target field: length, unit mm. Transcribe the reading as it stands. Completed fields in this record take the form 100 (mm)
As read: 9.2 (mm)
